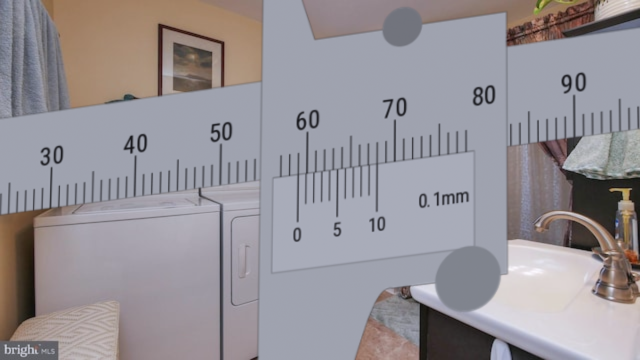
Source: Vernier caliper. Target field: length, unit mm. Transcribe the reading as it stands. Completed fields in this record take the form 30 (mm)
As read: 59.0 (mm)
